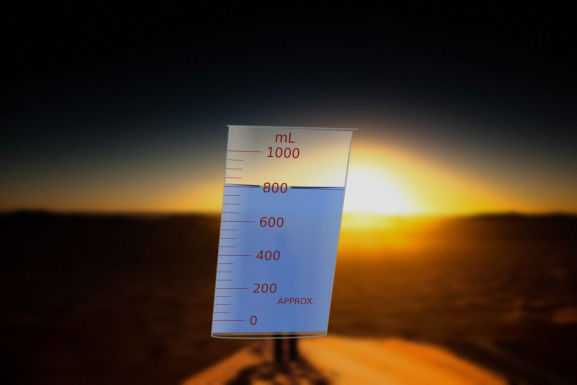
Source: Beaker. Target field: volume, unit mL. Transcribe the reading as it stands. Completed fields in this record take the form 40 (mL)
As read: 800 (mL)
